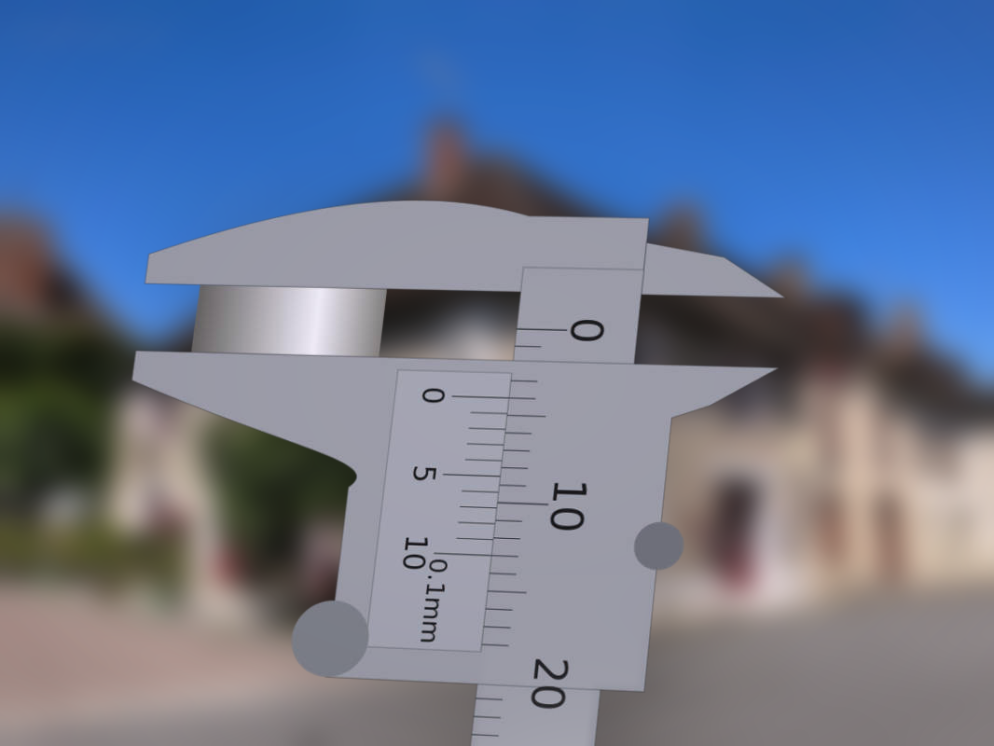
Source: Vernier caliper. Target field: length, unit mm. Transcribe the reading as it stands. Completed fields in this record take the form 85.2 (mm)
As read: 4.0 (mm)
